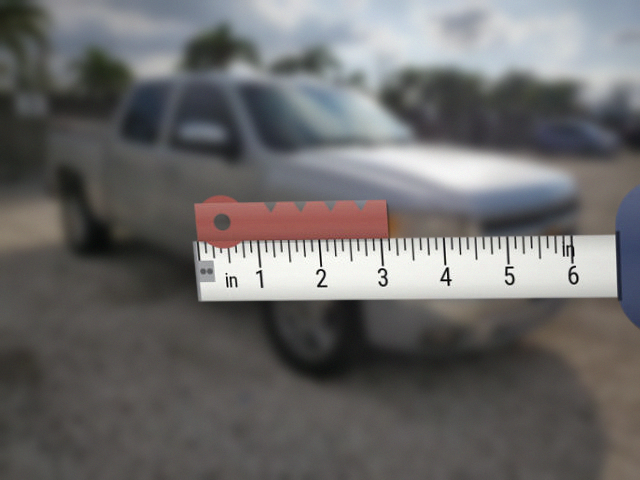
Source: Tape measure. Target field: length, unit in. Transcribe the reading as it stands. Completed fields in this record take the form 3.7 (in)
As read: 3.125 (in)
